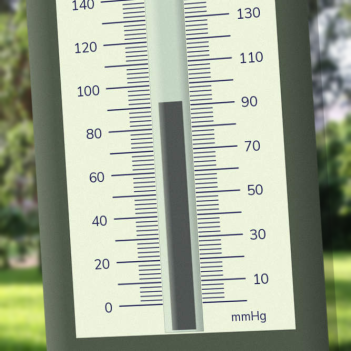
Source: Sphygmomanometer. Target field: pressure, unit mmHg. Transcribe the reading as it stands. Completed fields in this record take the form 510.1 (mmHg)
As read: 92 (mmHg)
